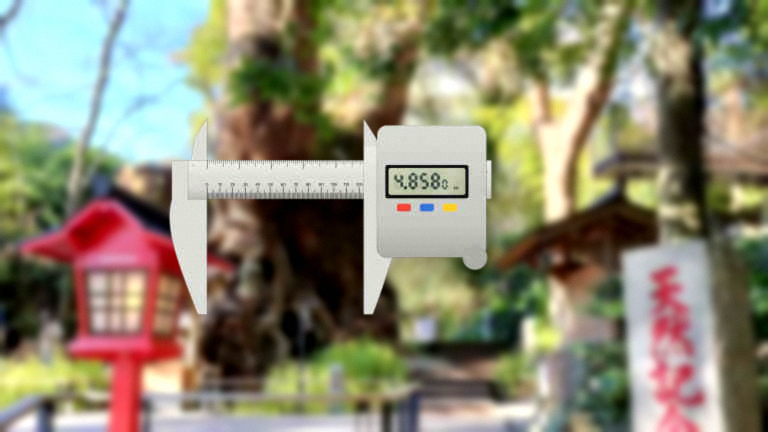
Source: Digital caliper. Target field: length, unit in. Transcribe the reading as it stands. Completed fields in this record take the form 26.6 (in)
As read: 4.8580 (in)
